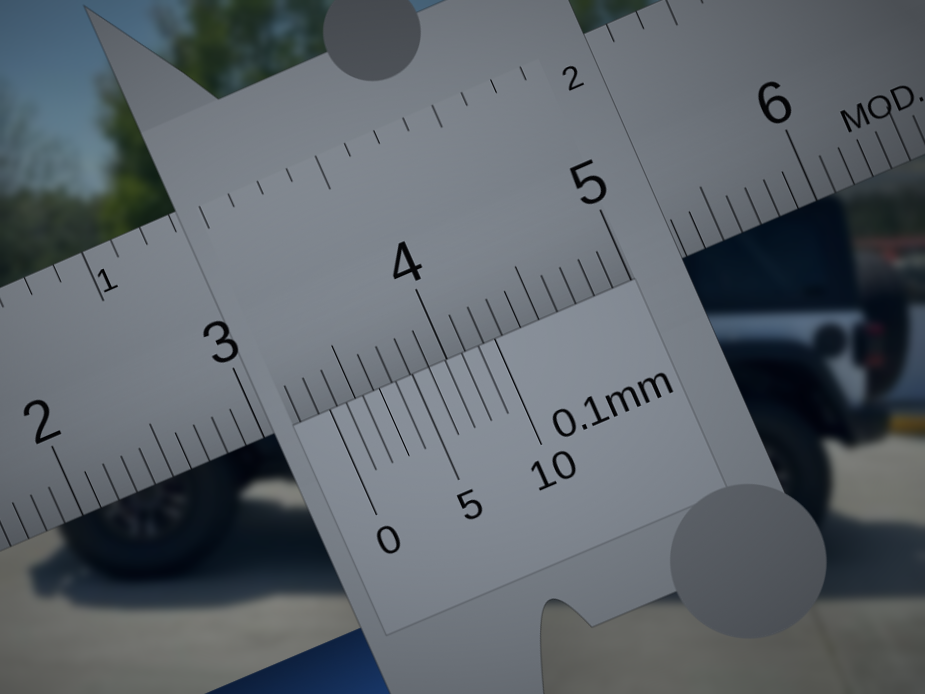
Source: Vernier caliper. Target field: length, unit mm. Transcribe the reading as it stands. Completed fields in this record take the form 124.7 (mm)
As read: 33.6 (mm)
